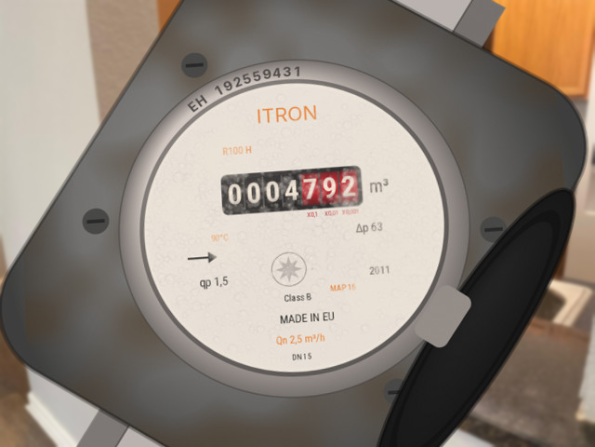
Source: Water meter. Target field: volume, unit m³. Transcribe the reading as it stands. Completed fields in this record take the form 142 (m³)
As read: 4.792 (m³)
